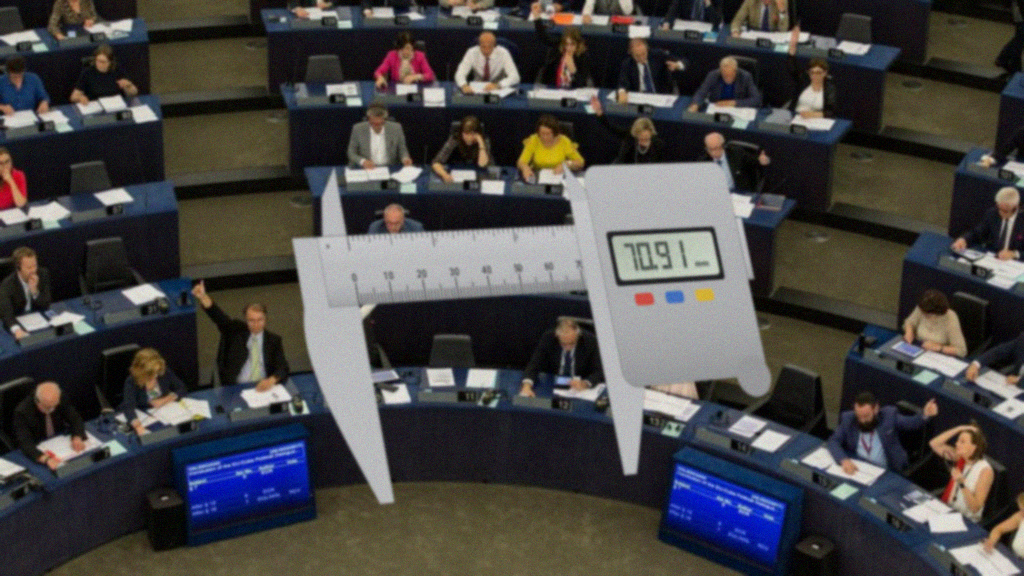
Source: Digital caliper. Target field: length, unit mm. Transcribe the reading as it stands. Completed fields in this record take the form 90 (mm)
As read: 70.91 (mm)
